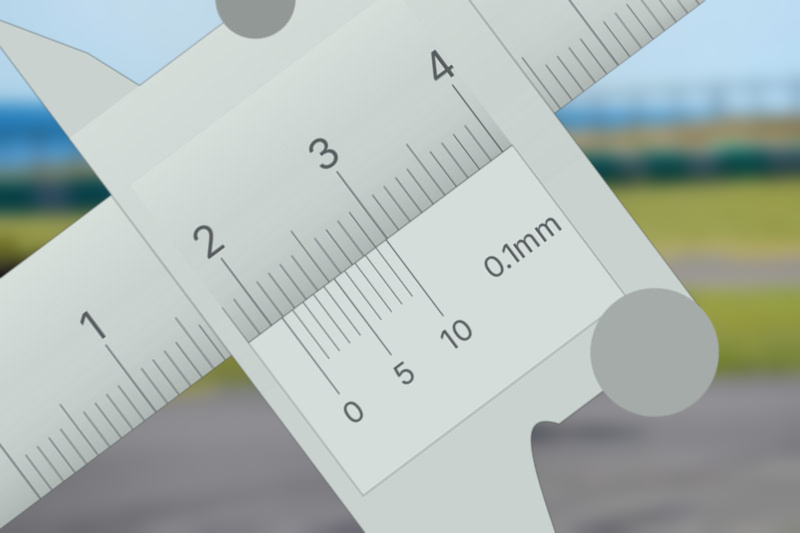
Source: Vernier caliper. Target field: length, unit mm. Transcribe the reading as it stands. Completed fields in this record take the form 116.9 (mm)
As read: 20.9 (mm)
